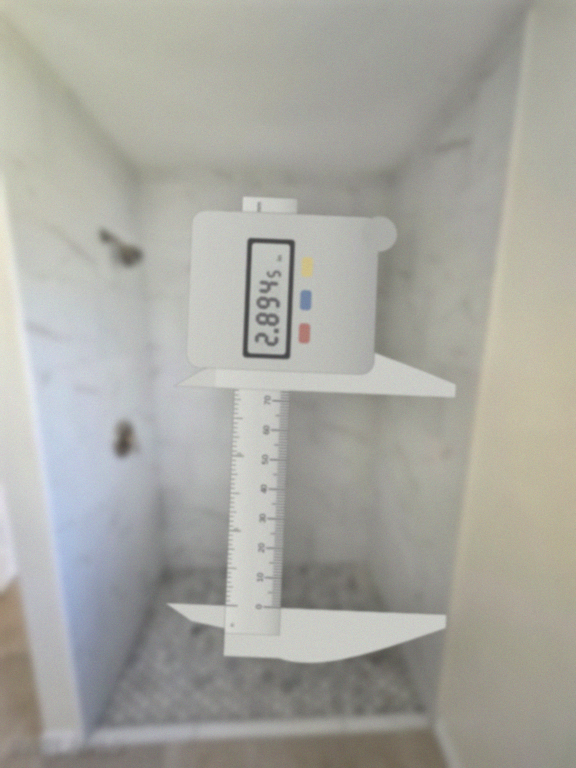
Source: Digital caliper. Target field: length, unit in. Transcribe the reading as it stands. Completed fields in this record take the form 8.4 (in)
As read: 2.8945 (in)
